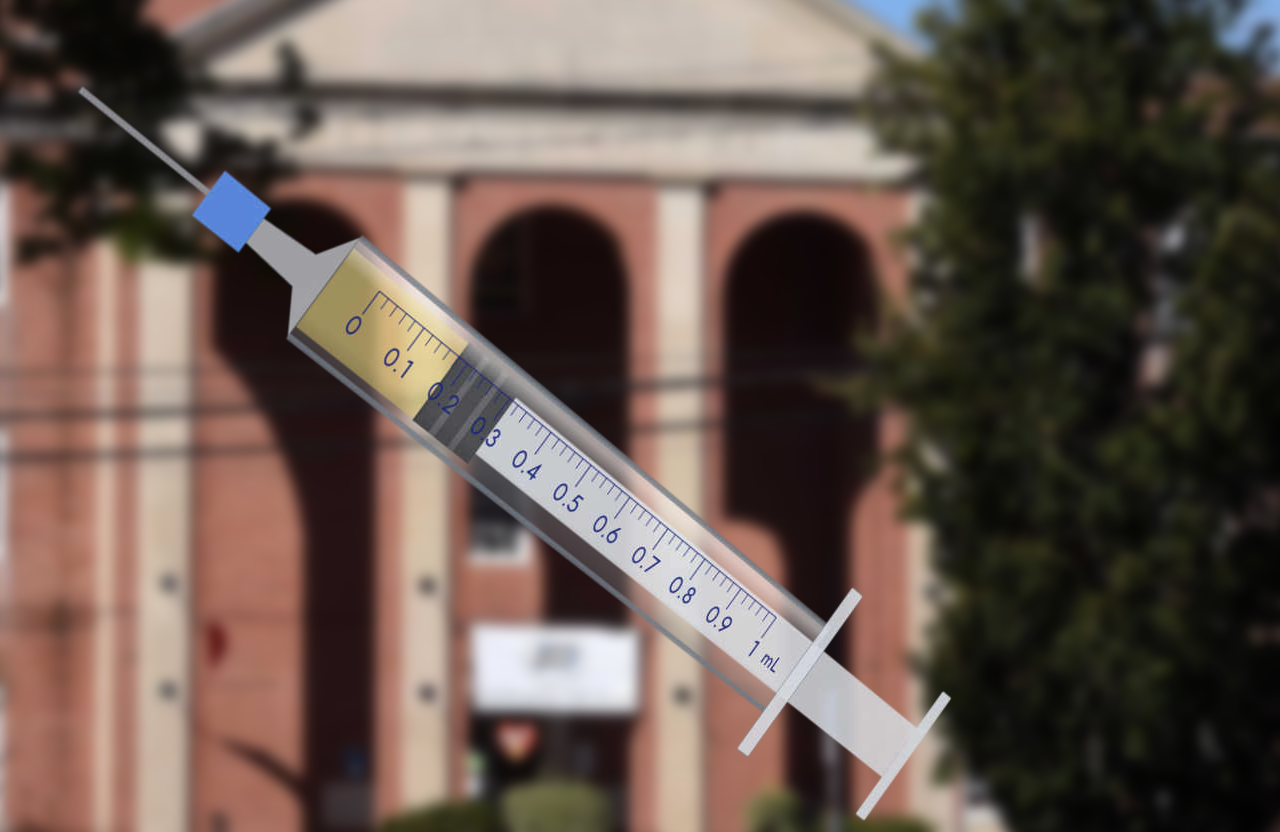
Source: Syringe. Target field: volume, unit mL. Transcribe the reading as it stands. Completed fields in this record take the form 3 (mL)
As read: 0.18 (mL)
